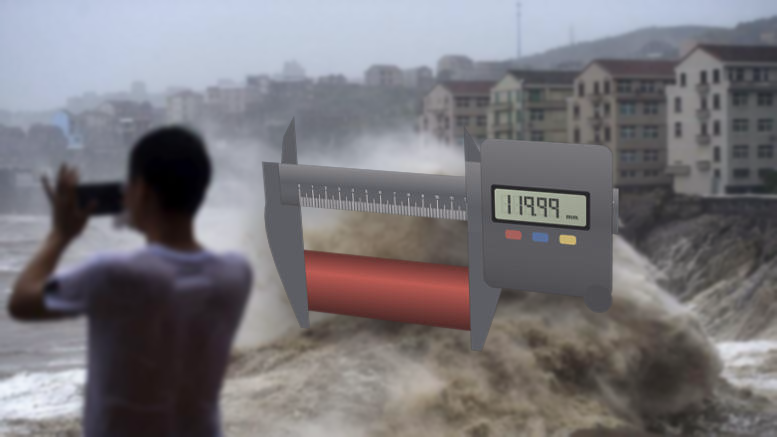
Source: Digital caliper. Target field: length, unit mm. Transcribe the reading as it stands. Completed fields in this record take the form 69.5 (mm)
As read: 119.99 (mm)
